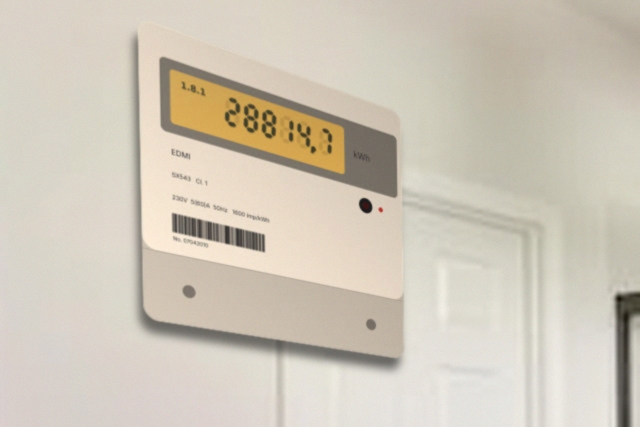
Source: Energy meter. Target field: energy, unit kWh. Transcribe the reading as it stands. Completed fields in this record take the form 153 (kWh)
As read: 28814.7 (kWh)
